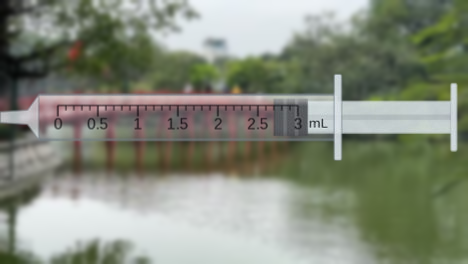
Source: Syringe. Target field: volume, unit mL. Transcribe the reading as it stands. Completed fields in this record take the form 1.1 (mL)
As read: 2.7 (mL)
